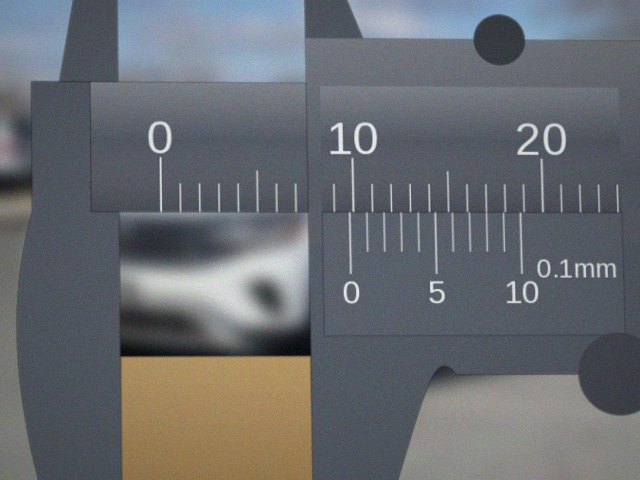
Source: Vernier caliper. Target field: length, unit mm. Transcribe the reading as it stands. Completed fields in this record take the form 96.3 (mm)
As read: 9.8 (mm)
